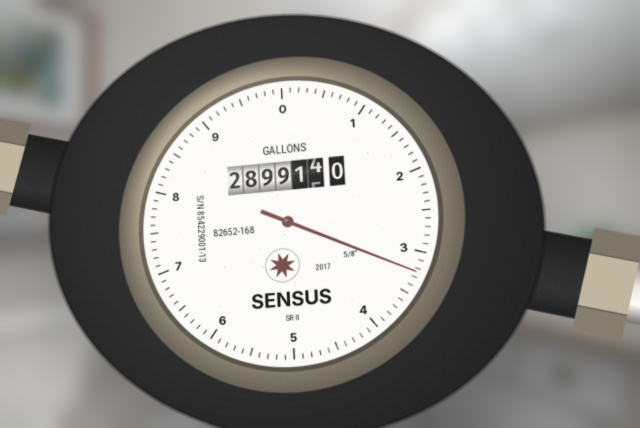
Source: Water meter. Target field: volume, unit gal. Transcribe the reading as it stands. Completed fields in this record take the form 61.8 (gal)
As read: 2899143.2 (gal)
